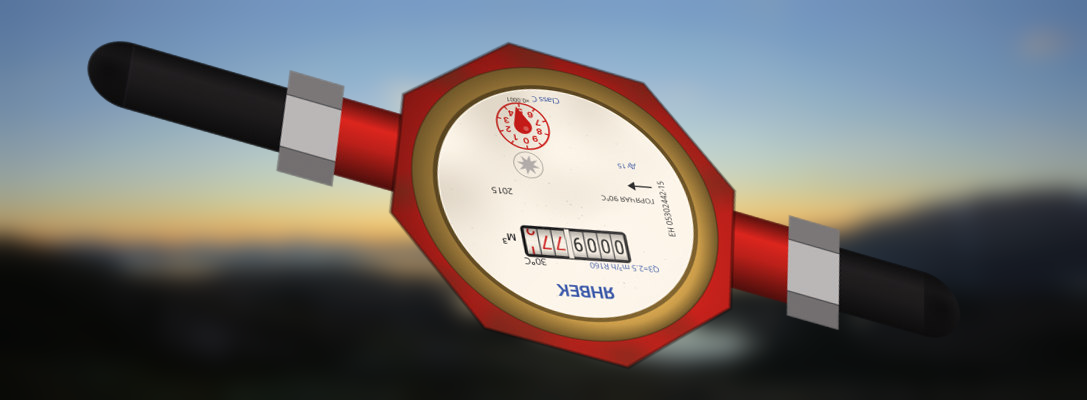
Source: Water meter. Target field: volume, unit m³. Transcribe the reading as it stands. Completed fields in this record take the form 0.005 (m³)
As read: 9.7714 (m³)
